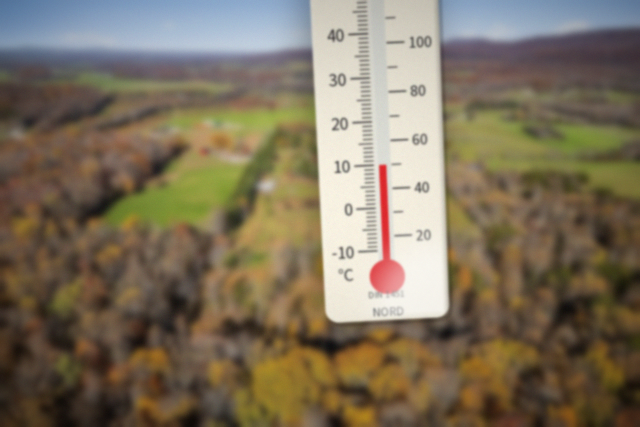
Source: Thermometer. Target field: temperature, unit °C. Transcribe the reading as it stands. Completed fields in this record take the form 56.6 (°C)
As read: 10 (°C)
